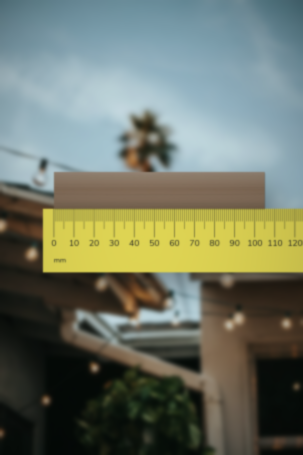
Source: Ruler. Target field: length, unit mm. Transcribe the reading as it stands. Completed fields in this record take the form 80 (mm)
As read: 105 (mm)
